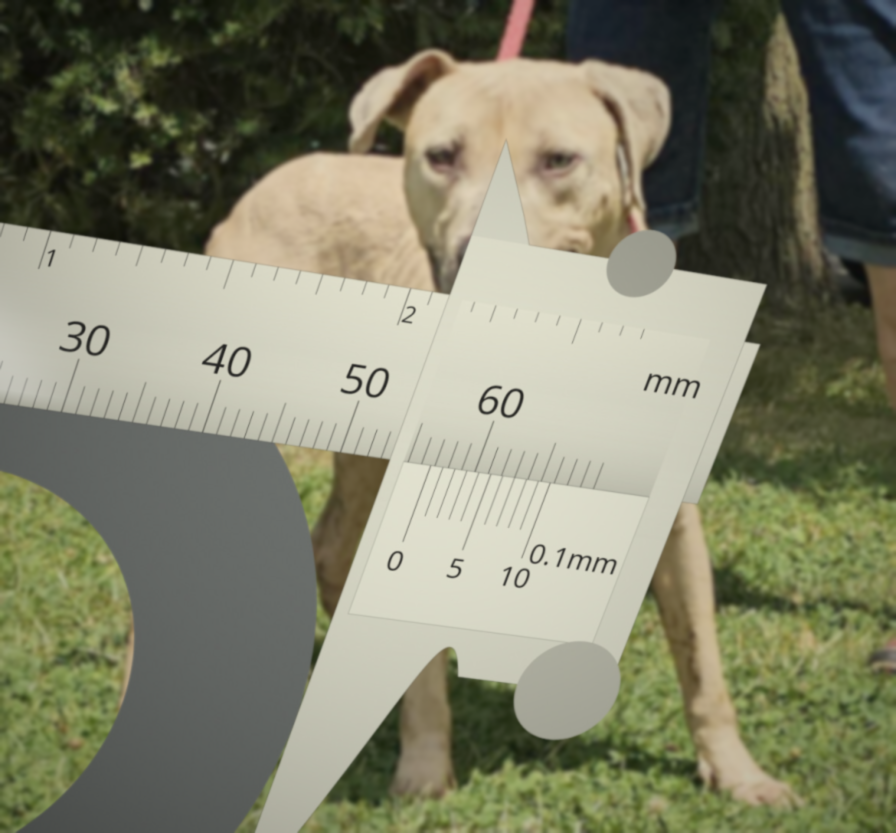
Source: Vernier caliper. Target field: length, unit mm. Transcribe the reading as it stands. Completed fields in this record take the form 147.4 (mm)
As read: 56.7 (mm)
